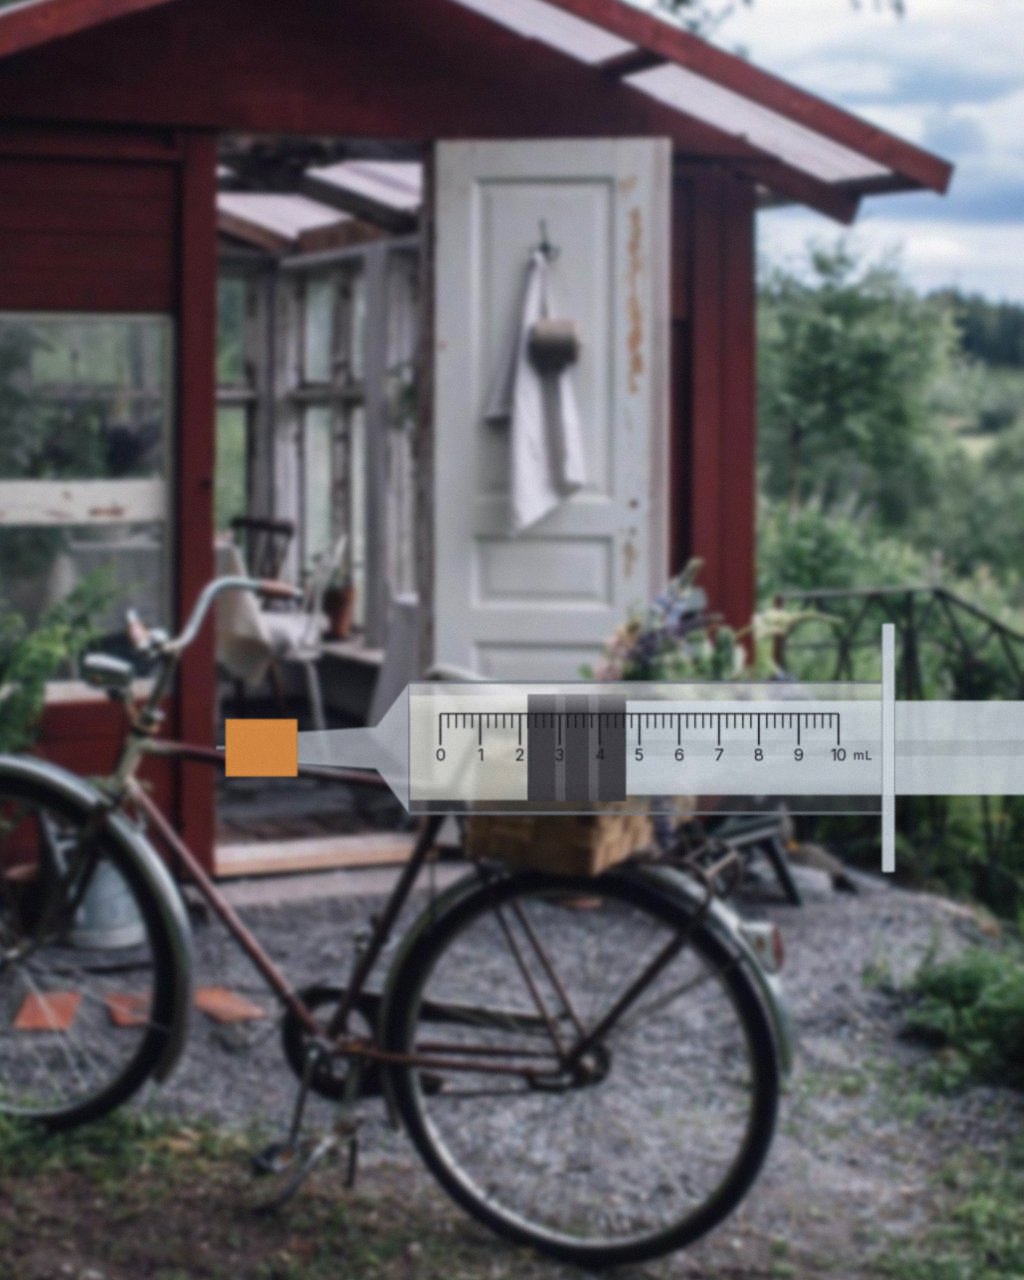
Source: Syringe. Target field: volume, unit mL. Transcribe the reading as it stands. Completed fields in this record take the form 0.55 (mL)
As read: 2.2 (mL)
